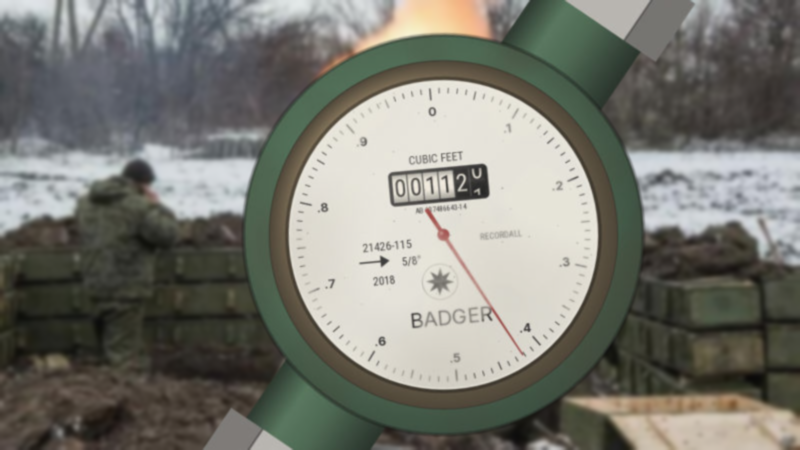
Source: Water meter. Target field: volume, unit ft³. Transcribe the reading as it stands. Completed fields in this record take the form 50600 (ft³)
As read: 1120.42 (ft³)
